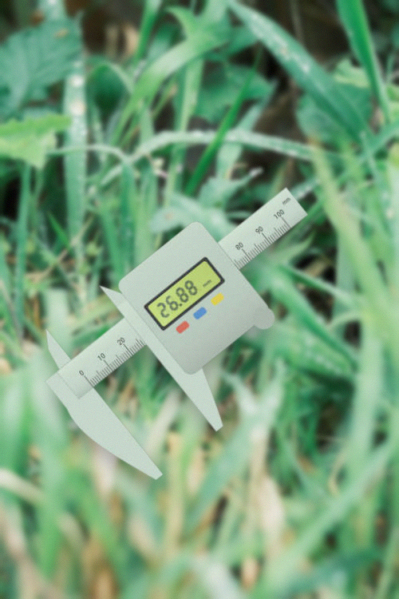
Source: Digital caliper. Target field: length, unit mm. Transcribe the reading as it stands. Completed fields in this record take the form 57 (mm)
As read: 26.88 (mm)
